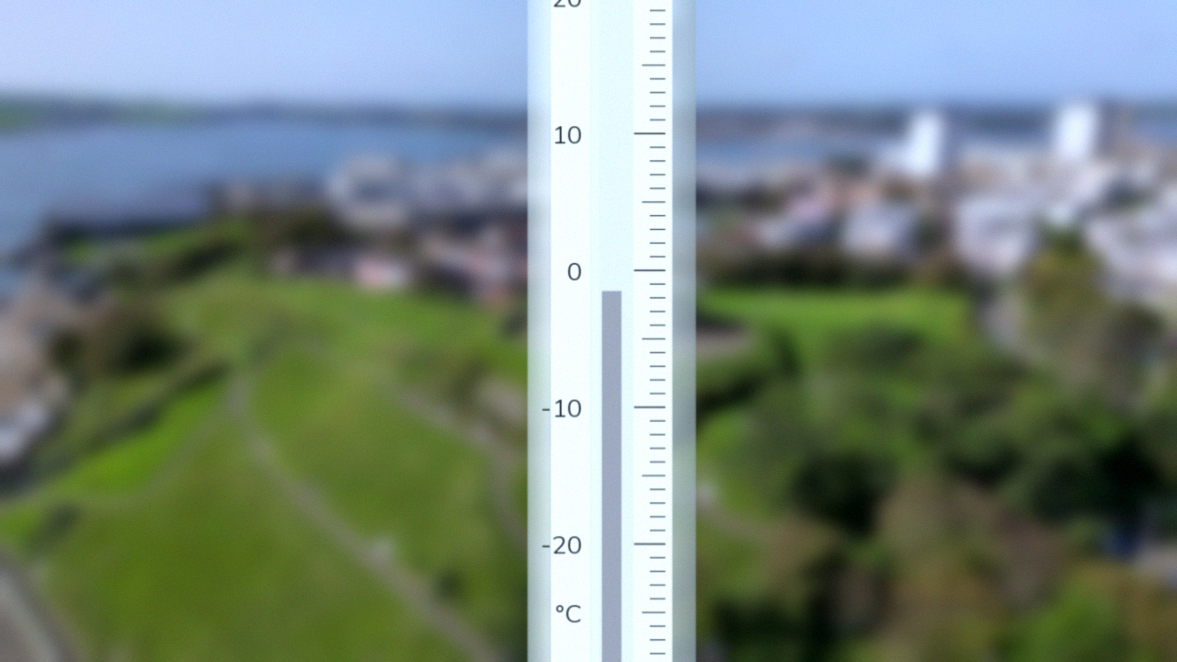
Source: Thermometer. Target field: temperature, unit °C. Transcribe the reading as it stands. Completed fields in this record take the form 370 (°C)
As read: -1.5 (°C)
